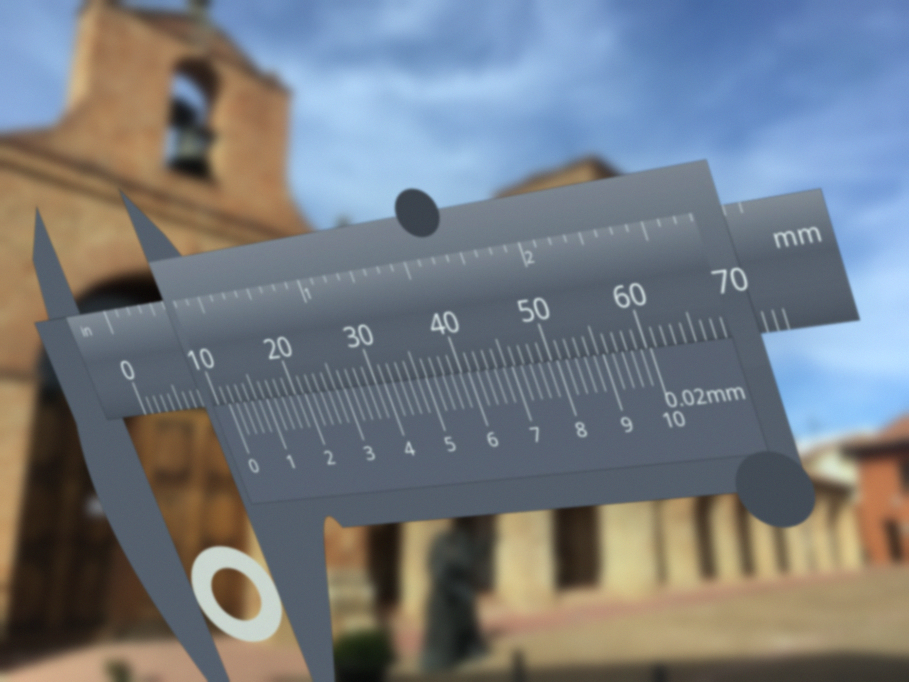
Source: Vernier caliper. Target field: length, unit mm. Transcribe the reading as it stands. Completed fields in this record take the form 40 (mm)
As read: 11.4 (mm)
